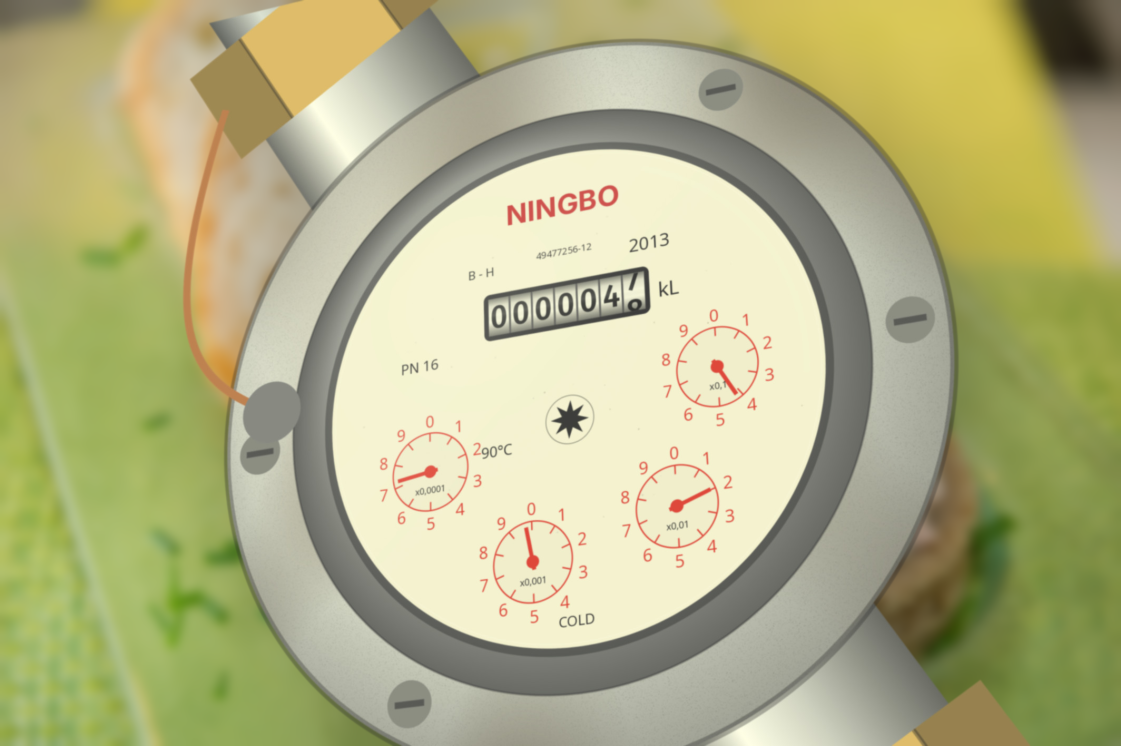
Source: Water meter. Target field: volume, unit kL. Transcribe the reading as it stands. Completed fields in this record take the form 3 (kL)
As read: 47.4197 (kL)
